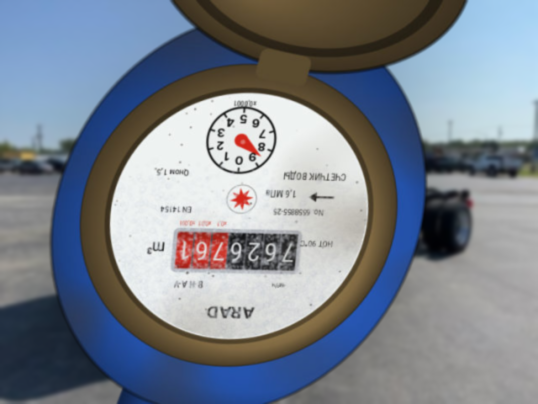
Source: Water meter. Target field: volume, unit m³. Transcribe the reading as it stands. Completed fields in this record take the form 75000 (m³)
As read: 7626.7618 (m³)
